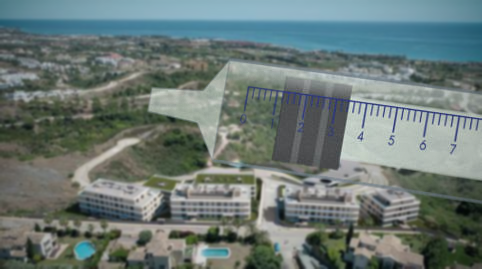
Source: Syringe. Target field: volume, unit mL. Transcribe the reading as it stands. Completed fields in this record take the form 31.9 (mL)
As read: 1.2 (mL)
